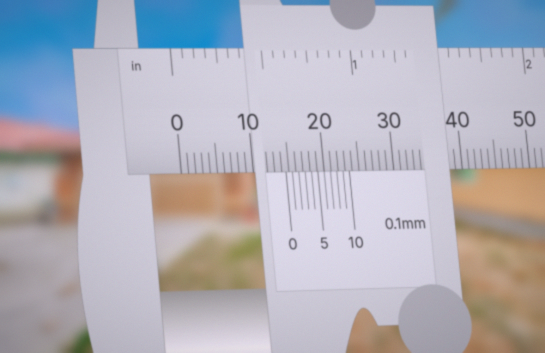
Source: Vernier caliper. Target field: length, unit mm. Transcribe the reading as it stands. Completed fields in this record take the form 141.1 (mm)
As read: 14.6 (mm)
